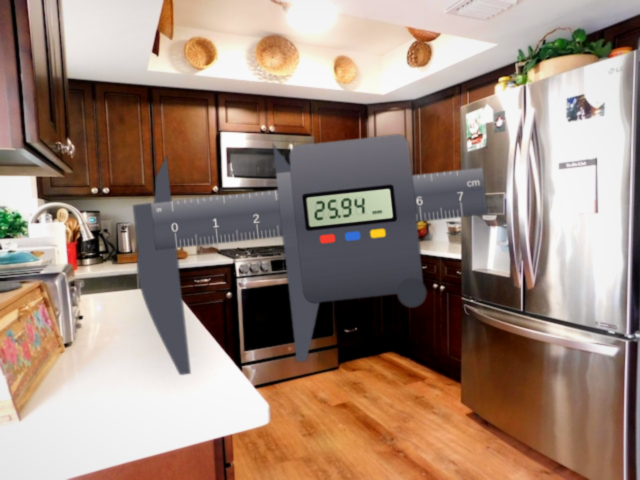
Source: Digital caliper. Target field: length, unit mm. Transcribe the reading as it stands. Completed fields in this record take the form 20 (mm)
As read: 25.94 (mm)
